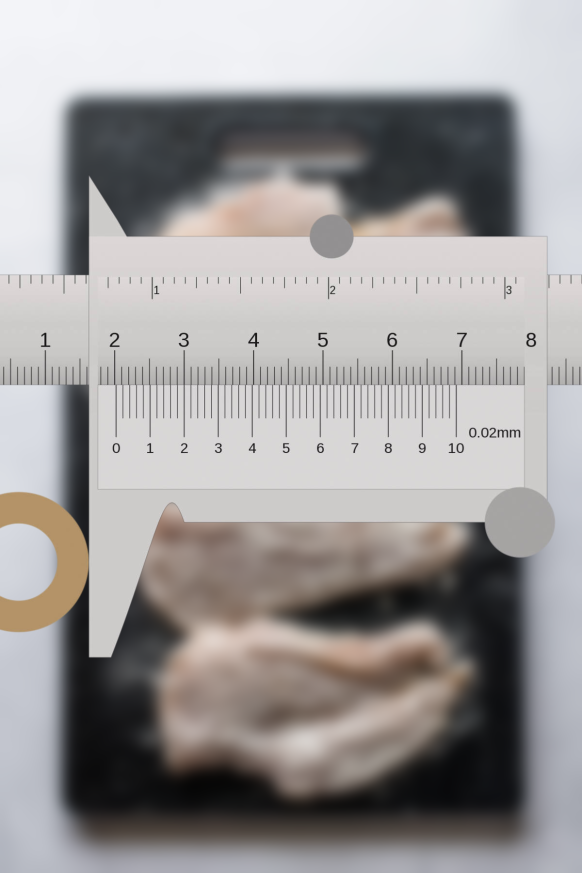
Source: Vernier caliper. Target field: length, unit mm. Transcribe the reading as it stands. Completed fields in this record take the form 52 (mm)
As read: 20.2 (mm)
